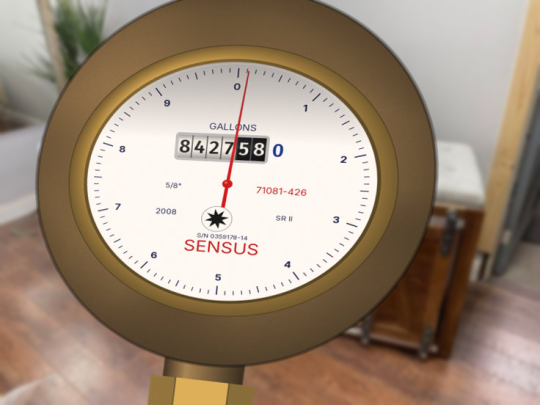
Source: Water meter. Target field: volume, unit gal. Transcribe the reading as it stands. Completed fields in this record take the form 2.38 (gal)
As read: 8427580.1 (gal)
